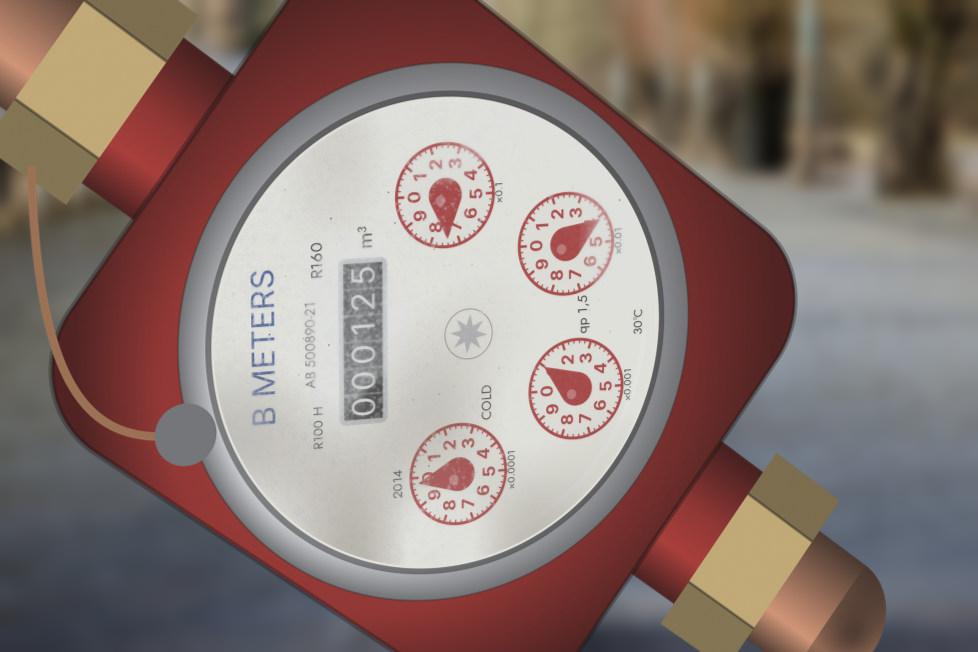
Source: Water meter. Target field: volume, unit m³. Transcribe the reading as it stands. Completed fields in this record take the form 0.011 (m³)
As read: 125.7409 (m³)
